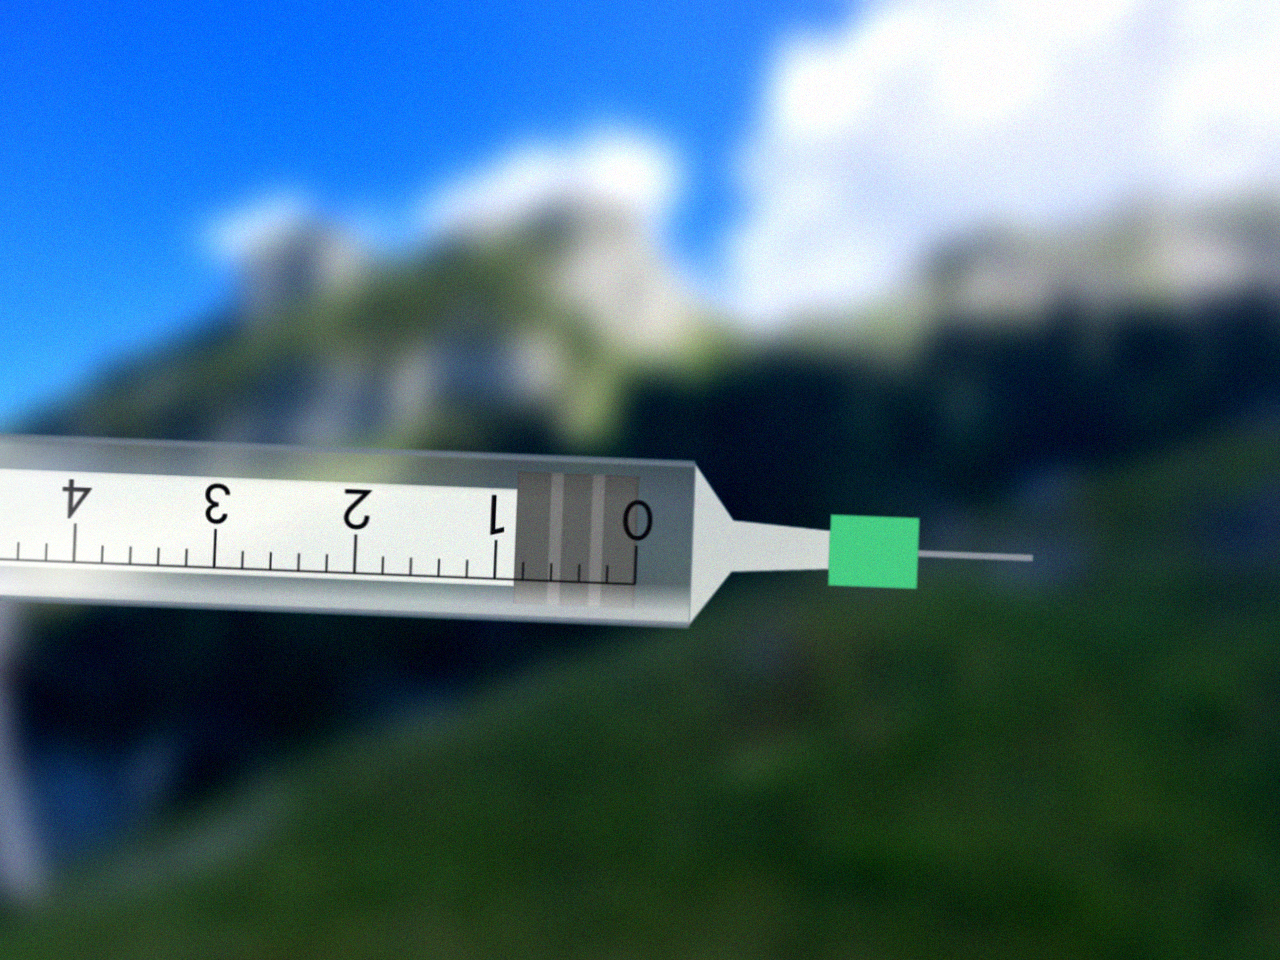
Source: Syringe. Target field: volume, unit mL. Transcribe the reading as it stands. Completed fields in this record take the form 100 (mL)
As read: 0 (mL)
